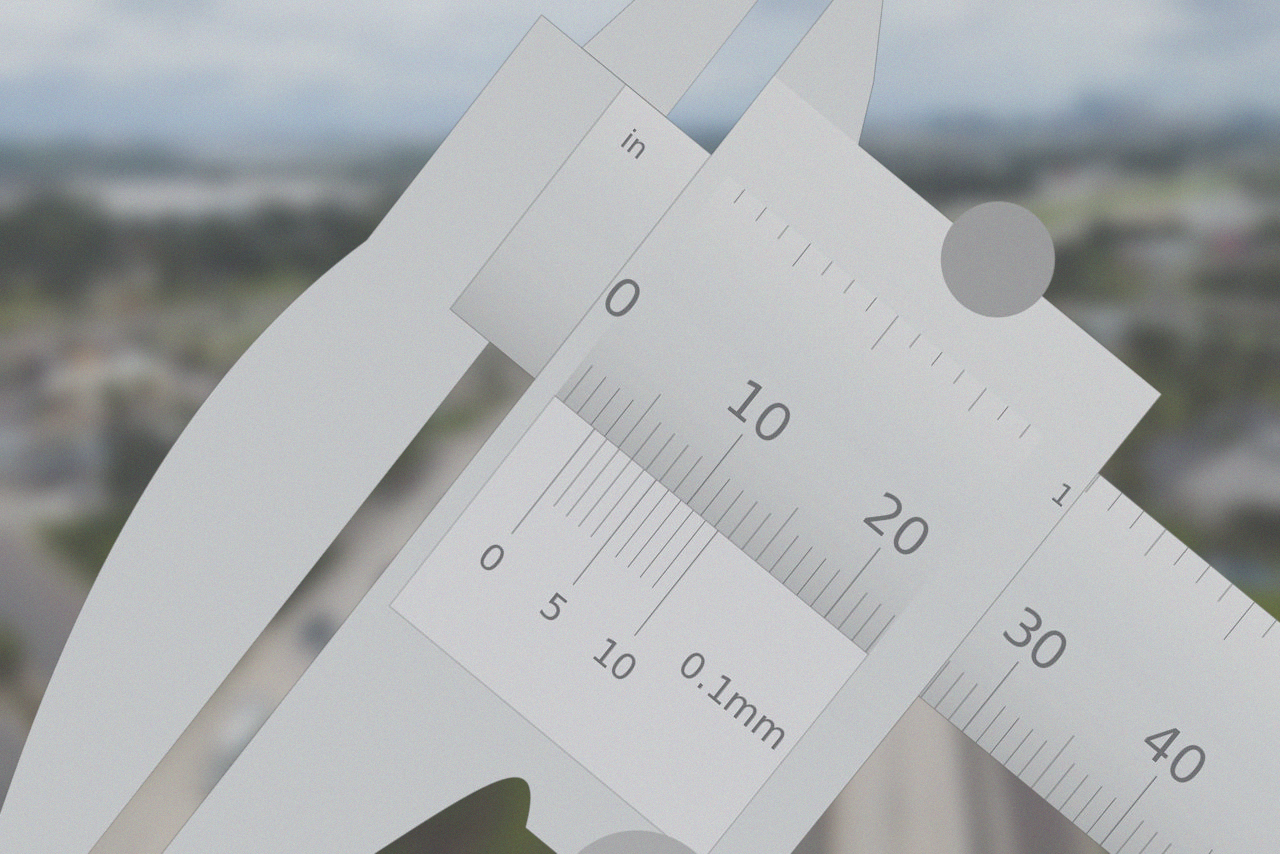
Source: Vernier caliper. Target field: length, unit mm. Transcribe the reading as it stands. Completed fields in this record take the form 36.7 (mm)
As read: 3.3 (mm)
